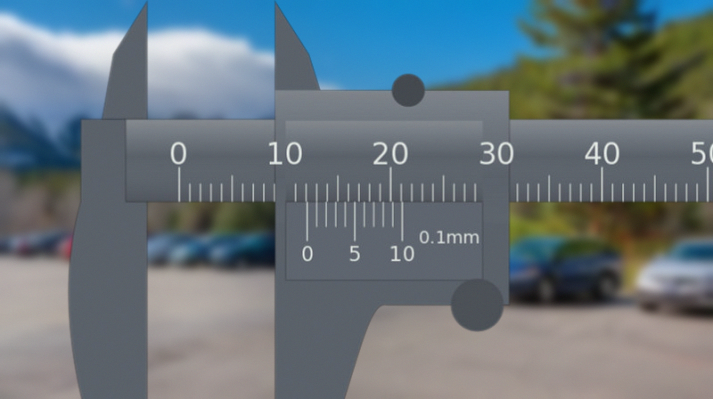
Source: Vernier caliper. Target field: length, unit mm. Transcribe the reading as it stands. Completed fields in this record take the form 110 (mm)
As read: 12.1 (mm)
